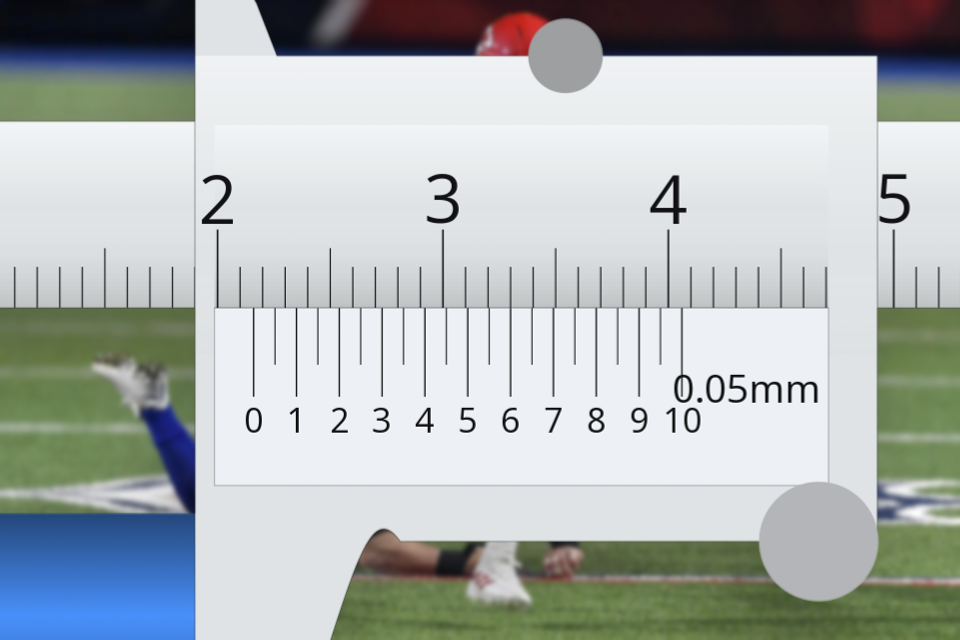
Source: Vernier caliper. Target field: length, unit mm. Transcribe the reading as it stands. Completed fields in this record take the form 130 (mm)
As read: 21.6 (mm)
